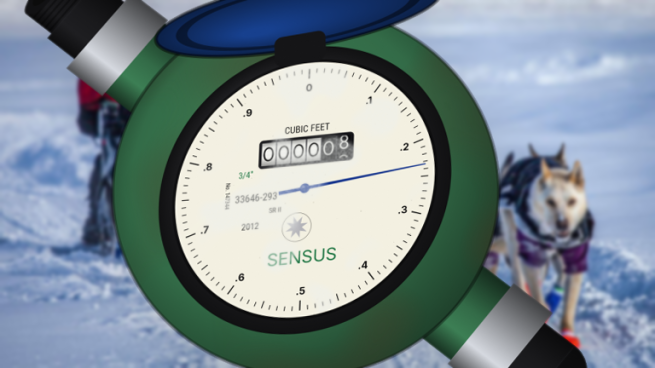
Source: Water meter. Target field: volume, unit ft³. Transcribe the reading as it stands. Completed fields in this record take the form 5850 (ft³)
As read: 8.23 (ft³)
